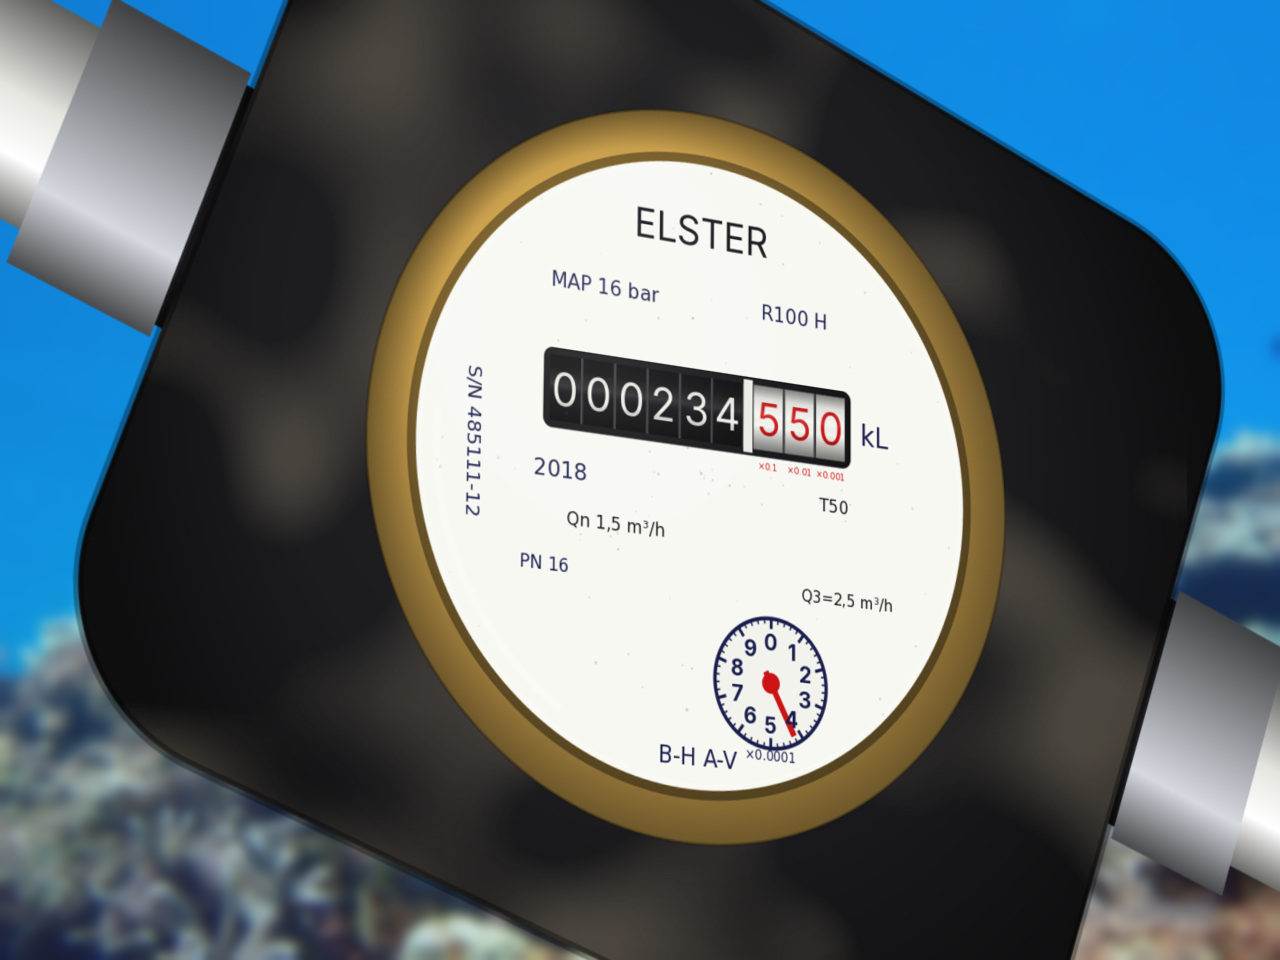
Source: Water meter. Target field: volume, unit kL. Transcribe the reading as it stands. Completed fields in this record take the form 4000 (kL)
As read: 234.5504 (kL)
